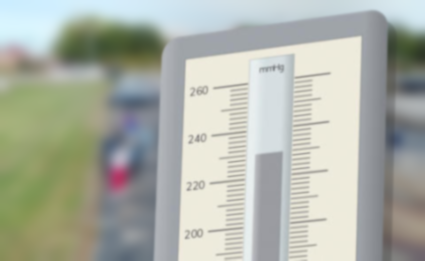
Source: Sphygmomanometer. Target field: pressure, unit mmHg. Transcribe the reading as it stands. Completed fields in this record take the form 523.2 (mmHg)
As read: 230 (mmHg)
